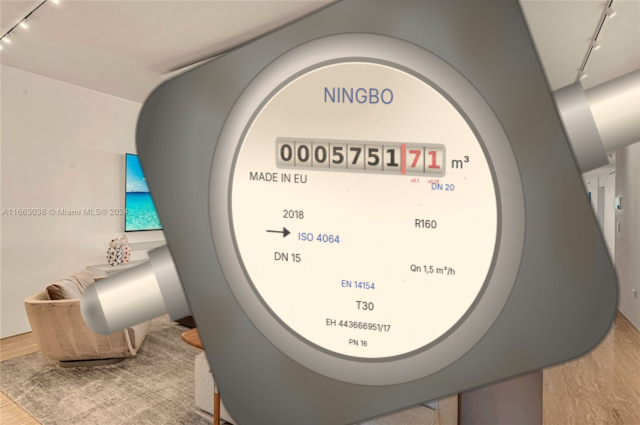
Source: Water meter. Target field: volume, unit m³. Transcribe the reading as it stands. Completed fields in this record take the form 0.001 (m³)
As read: 5751.71 (m³)
